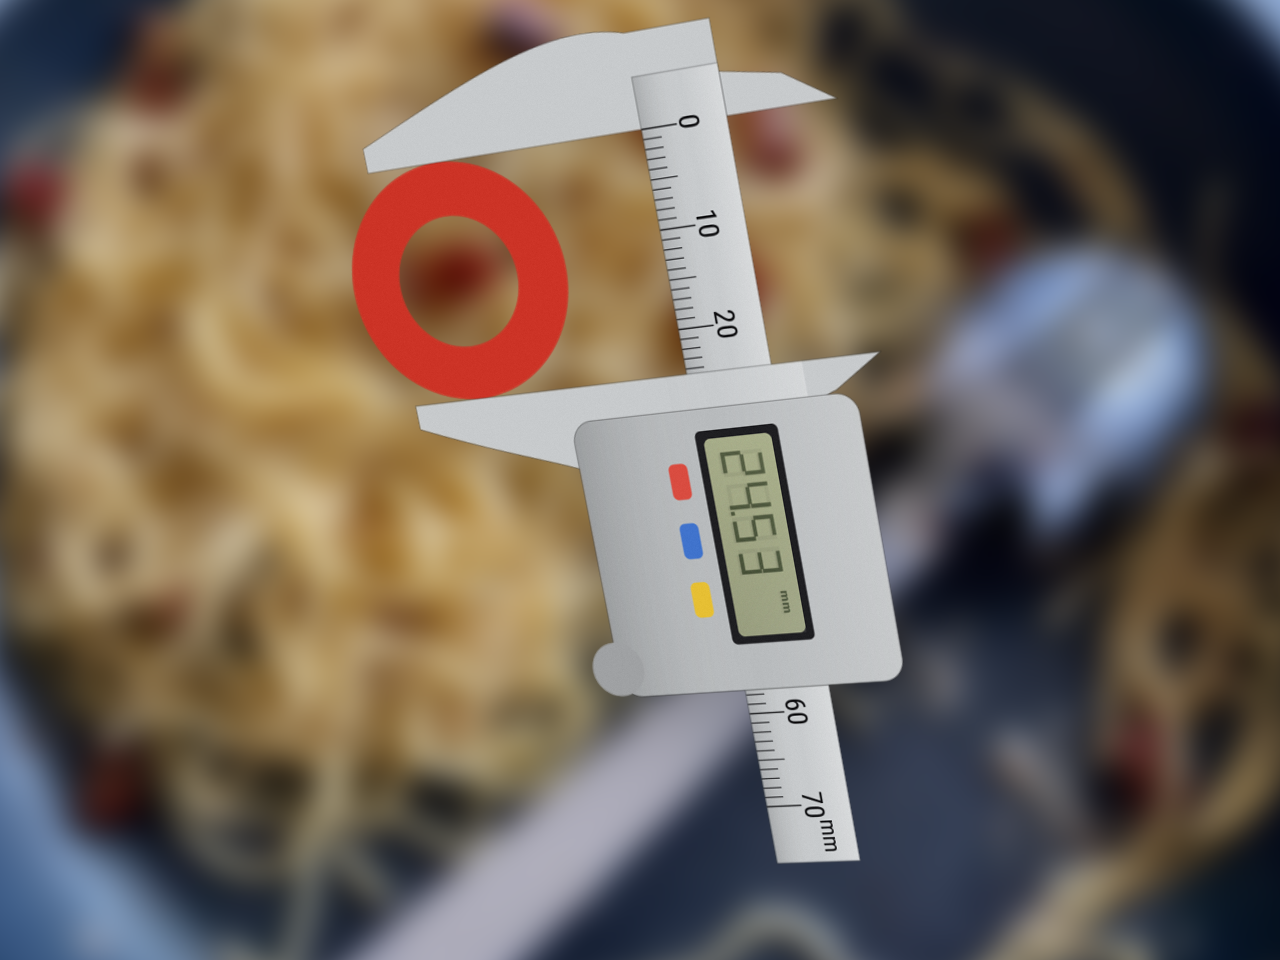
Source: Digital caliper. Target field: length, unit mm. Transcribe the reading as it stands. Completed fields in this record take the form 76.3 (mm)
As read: 24.53 (mm)
